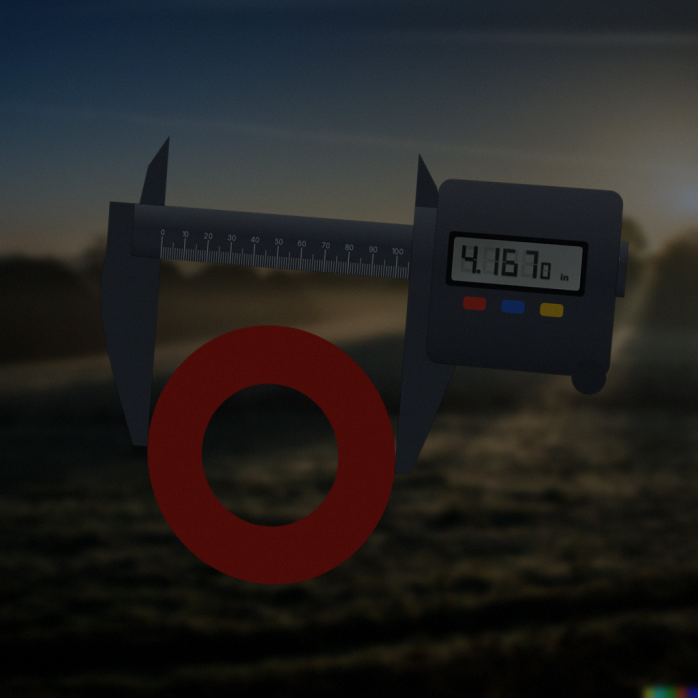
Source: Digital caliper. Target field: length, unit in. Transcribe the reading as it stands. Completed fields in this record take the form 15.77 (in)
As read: 4.1670 (in)
